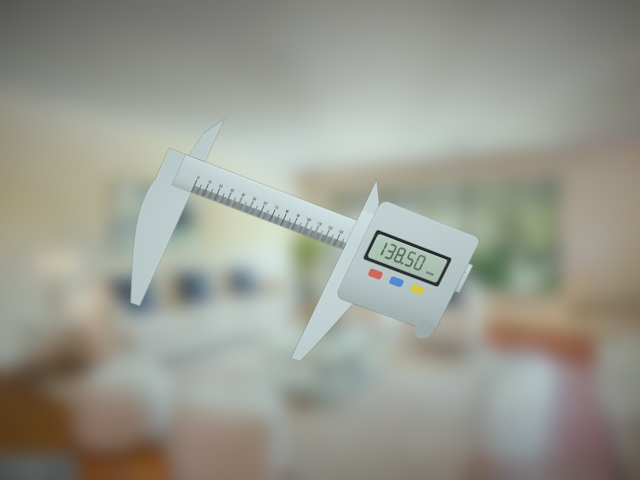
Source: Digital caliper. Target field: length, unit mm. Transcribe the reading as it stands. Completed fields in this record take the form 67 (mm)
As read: 138.50 (mm)
